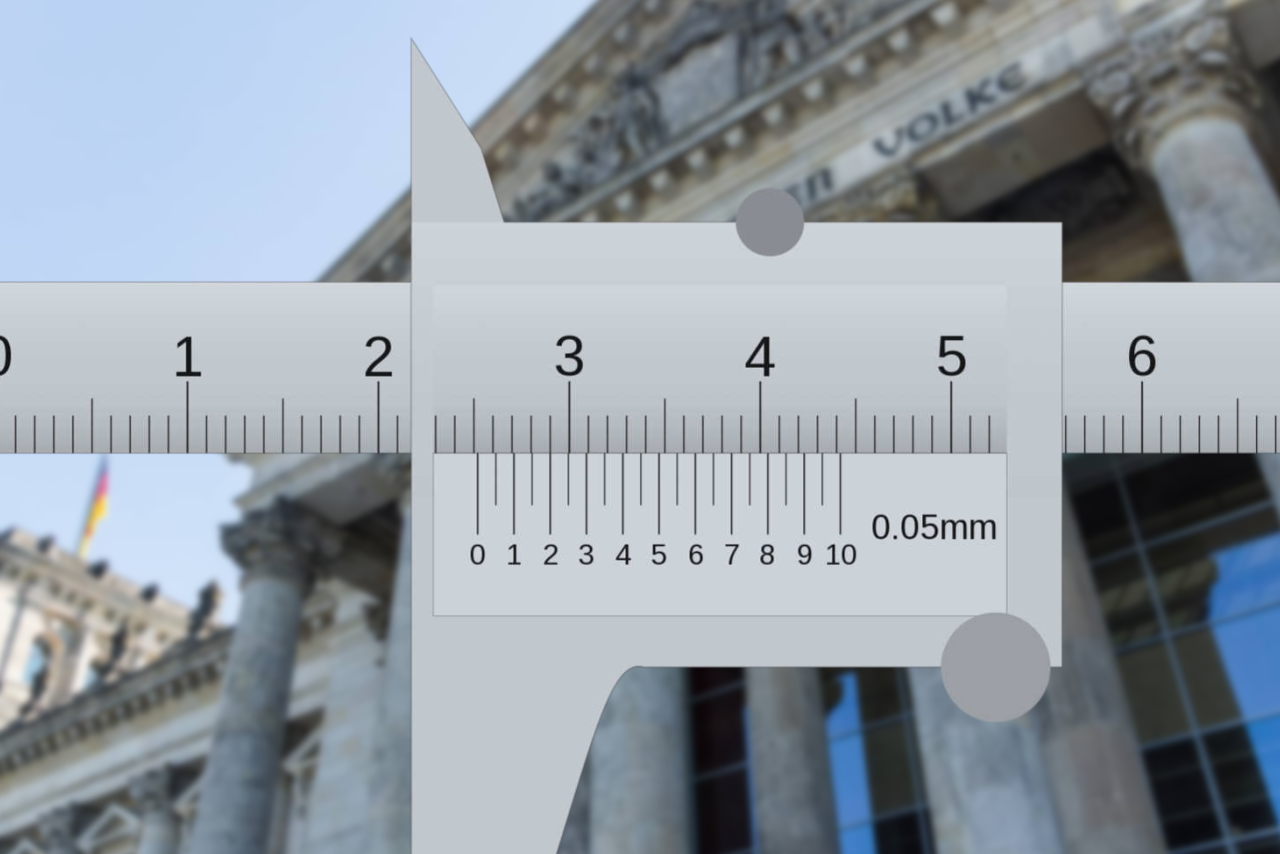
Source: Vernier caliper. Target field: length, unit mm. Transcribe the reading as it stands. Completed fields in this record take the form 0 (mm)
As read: 25.2 (mm)
